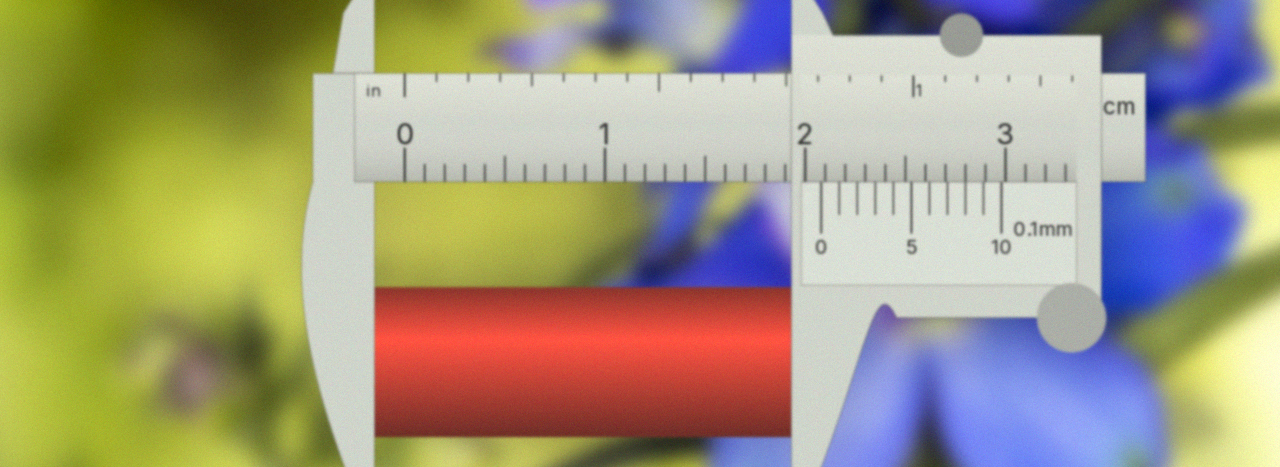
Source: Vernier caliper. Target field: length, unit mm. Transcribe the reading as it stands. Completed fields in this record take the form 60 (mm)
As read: 20.8 (mm)
